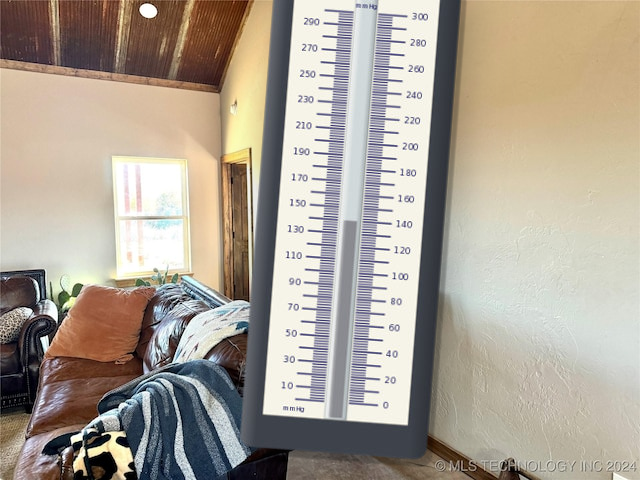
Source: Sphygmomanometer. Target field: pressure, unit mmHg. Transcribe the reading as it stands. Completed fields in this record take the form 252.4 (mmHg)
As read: 140 (mmHg)
